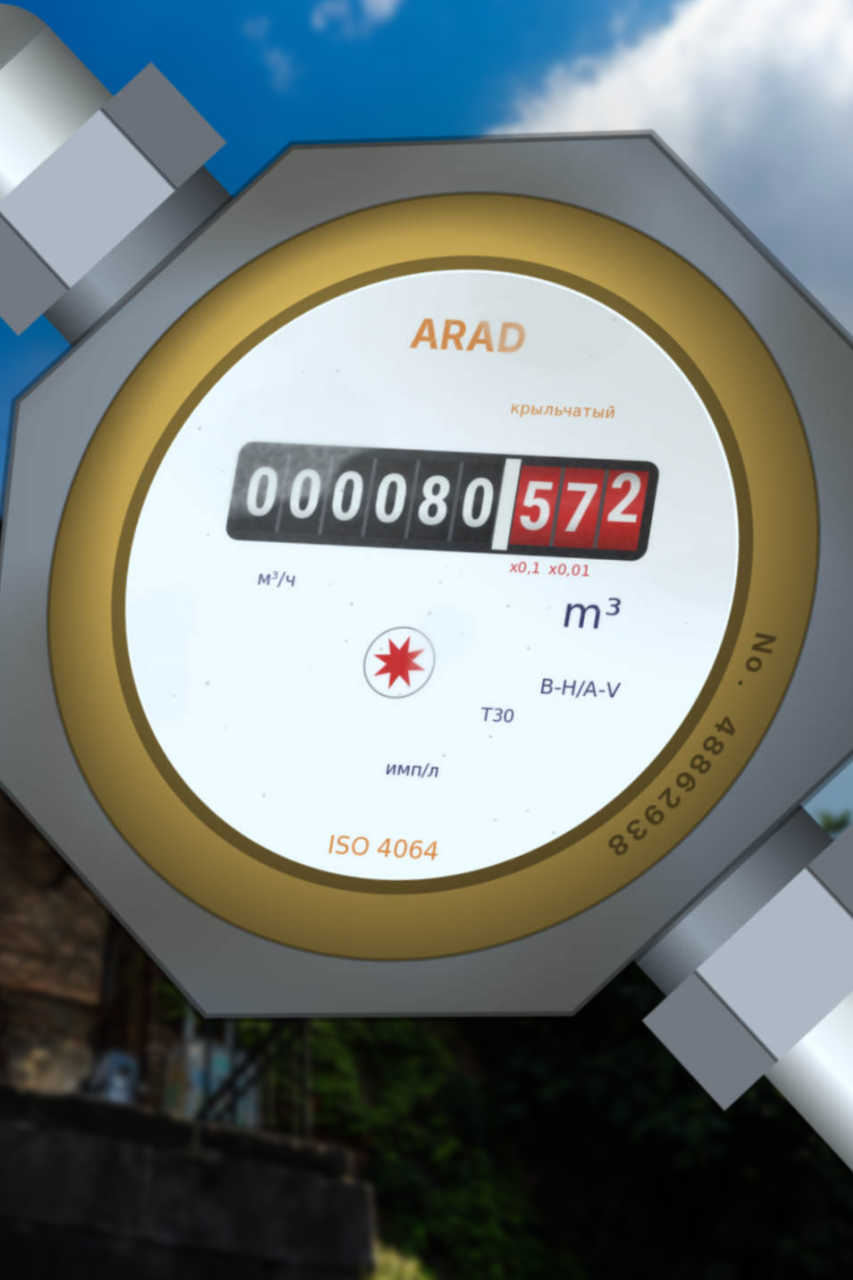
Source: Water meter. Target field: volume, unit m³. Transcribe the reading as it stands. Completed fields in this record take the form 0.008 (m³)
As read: 80.572 (m³)
